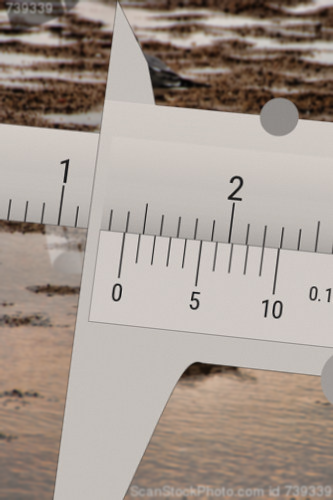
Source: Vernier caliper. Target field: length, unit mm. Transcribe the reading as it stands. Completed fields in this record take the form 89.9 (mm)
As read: 13.9 (mm)
